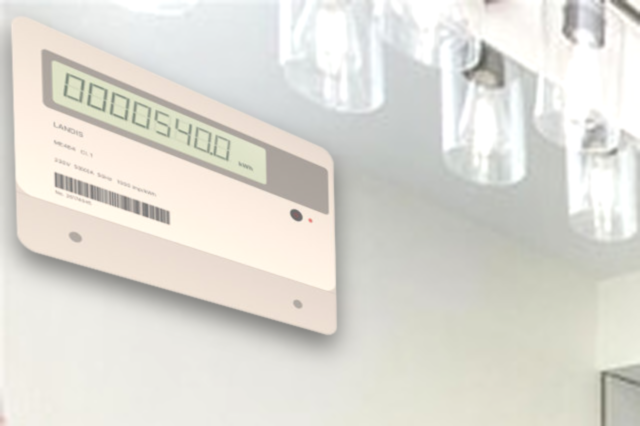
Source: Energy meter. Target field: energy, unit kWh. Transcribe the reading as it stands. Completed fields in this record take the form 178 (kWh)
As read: 540.0 (kWh)
